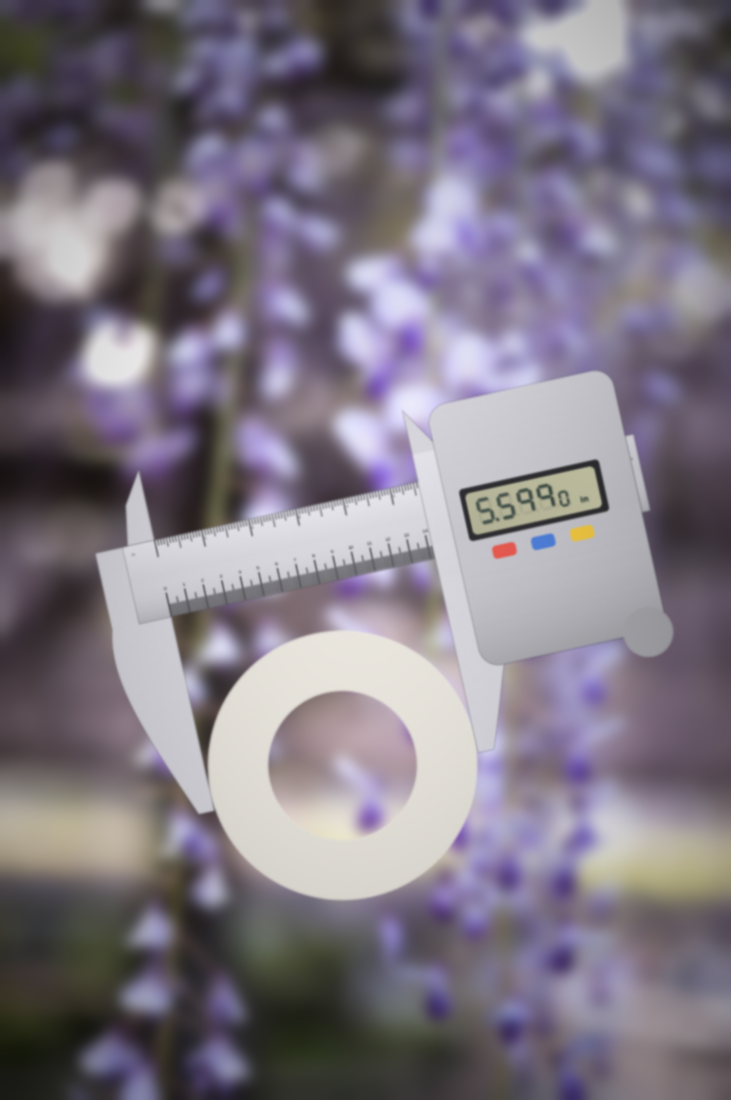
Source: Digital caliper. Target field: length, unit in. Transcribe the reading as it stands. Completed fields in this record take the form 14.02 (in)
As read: 5.5990 (in)
